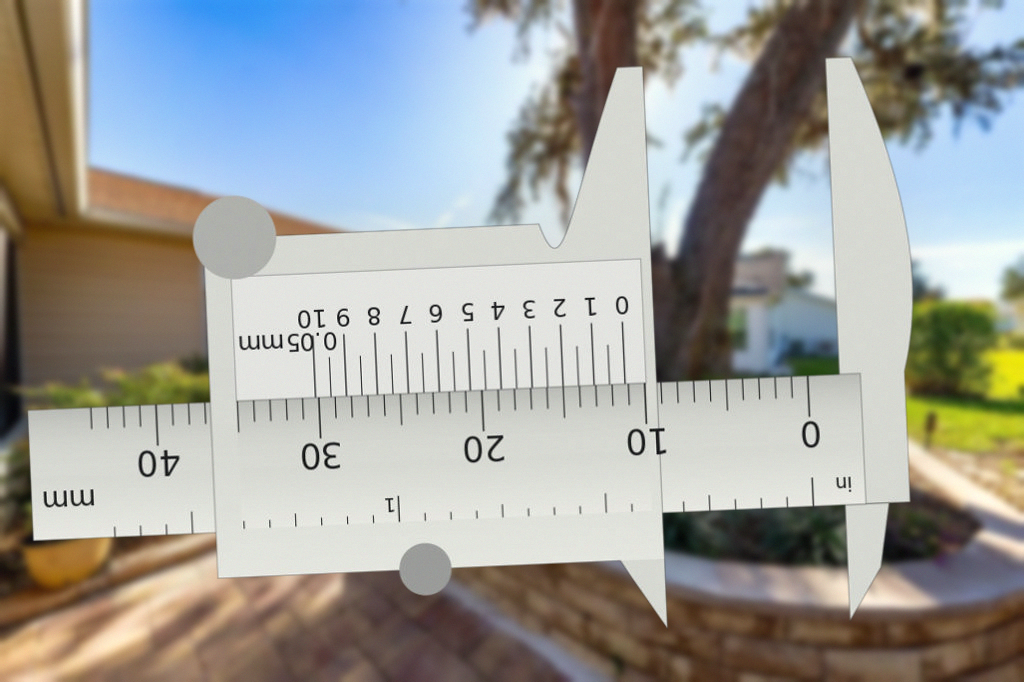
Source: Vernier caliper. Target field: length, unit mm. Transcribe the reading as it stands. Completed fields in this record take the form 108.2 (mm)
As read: 11.2 (mm)
